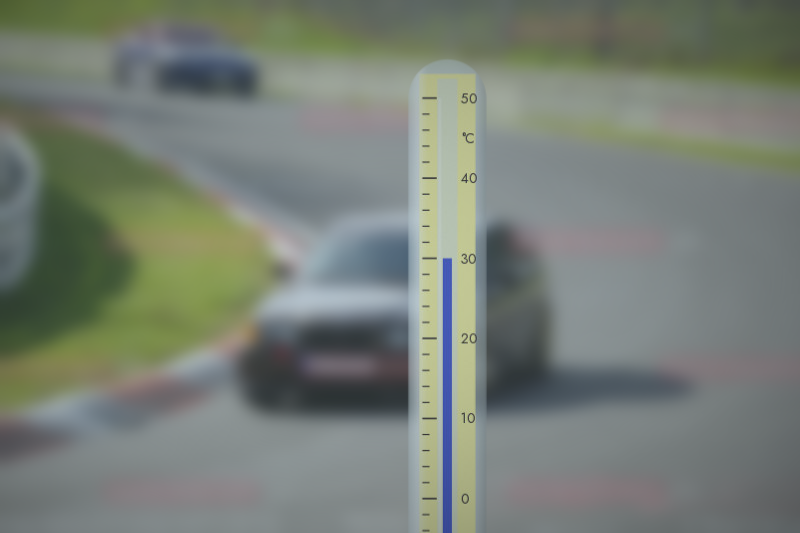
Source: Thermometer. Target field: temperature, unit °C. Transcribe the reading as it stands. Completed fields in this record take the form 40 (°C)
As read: 30 (°C)
